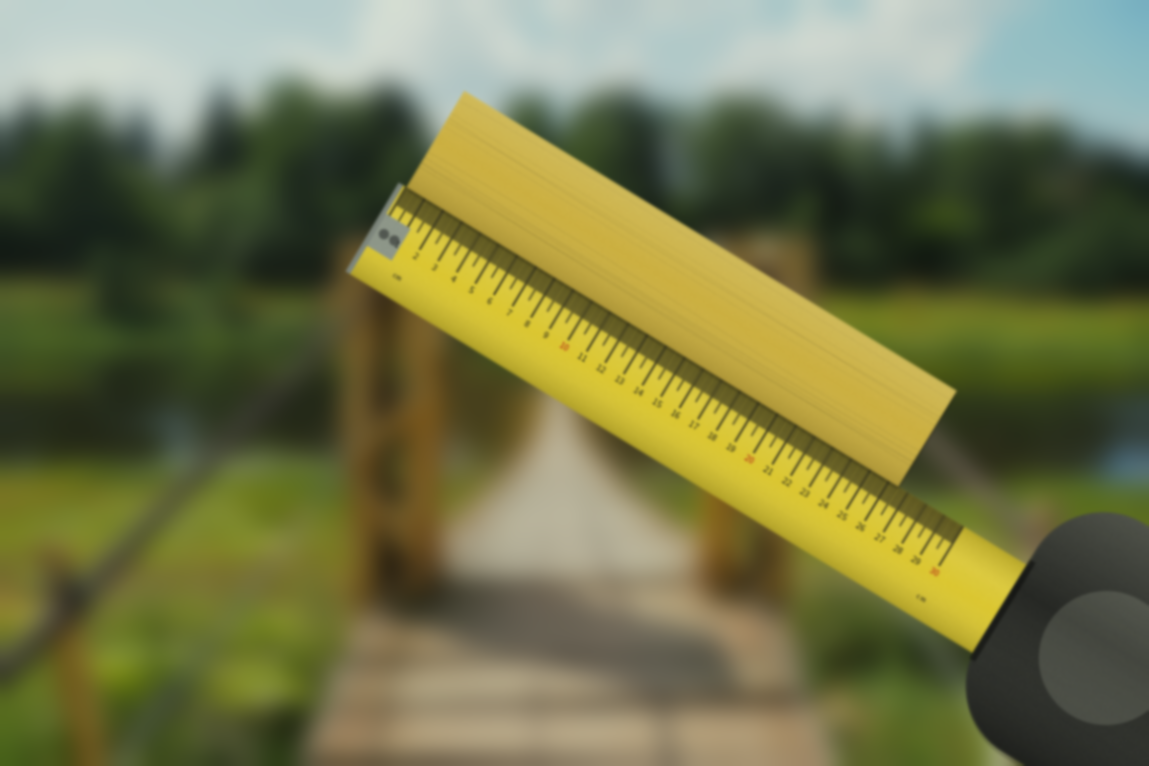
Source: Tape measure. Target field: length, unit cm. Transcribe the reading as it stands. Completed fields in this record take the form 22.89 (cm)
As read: 26.5 (cm)
